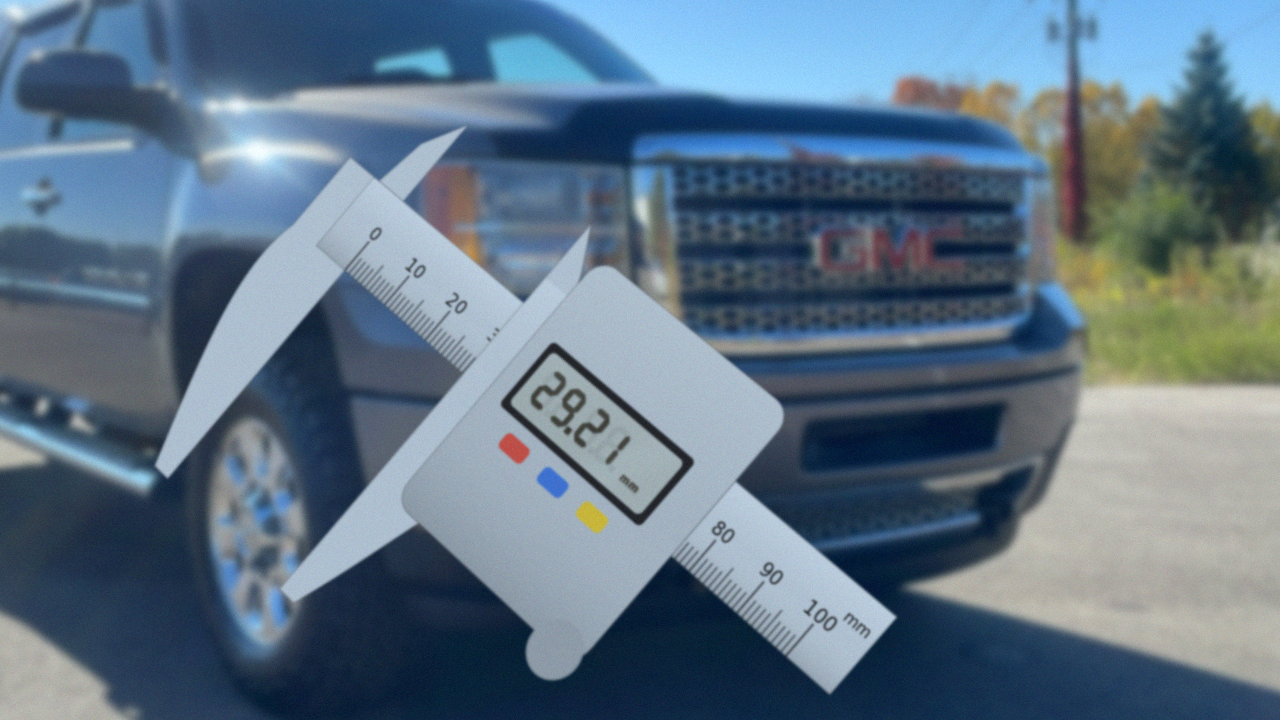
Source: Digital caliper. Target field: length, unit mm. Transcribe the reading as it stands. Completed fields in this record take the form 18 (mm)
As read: 29.21 (mm)
